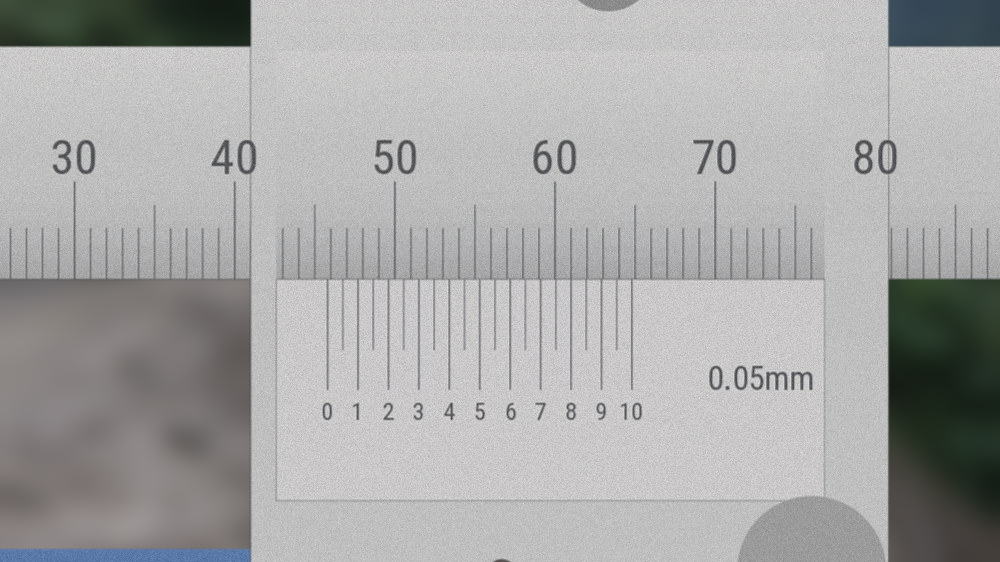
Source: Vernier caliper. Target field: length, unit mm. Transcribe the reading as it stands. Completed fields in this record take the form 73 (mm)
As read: 45.8 (mm)
